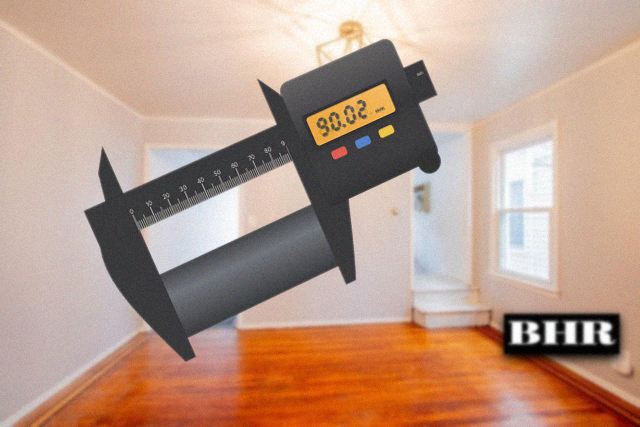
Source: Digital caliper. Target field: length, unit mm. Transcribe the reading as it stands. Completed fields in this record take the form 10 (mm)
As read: 90.02 (mm)
